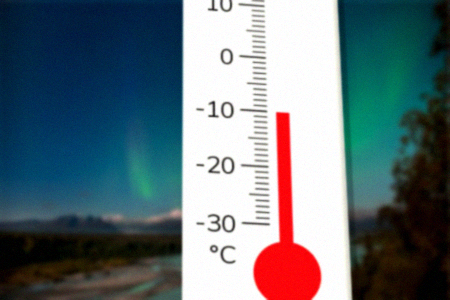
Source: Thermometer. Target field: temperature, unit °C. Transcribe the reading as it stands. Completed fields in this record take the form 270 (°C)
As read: -10 (°C)
